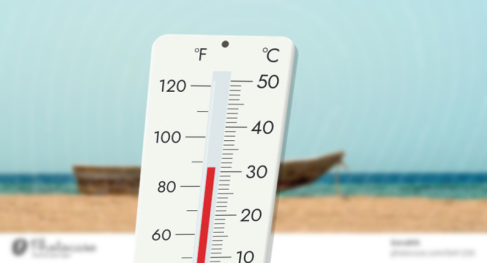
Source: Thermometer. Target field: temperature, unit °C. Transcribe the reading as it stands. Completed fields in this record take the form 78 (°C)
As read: 31 (°C)
